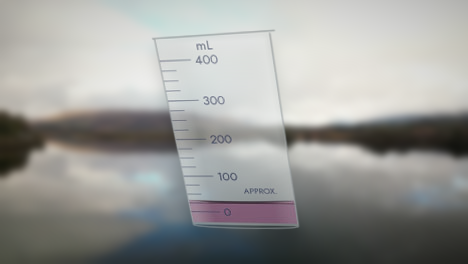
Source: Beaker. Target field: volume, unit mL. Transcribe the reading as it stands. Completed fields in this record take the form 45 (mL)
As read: 25 (mL)
